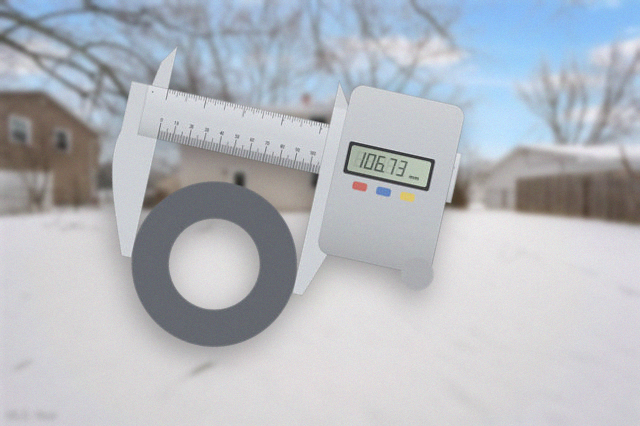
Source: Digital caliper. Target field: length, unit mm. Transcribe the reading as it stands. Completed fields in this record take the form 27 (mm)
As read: 106.73 (mm)
